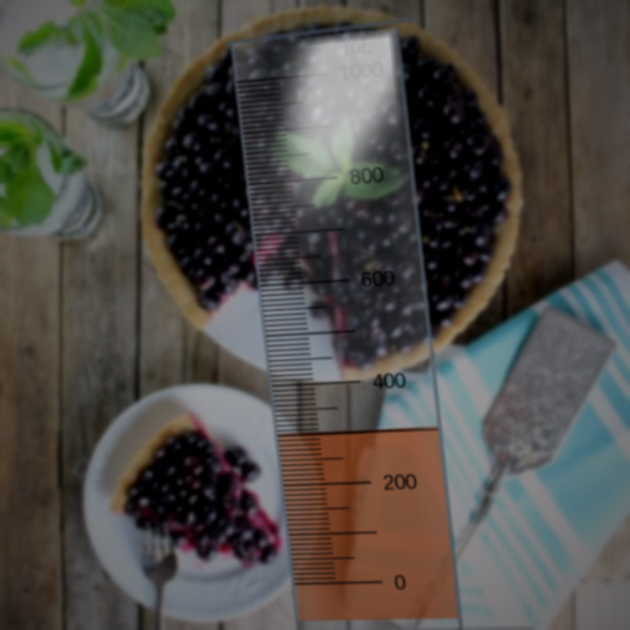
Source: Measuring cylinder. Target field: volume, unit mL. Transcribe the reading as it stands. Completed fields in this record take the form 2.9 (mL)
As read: 300 (mL)
